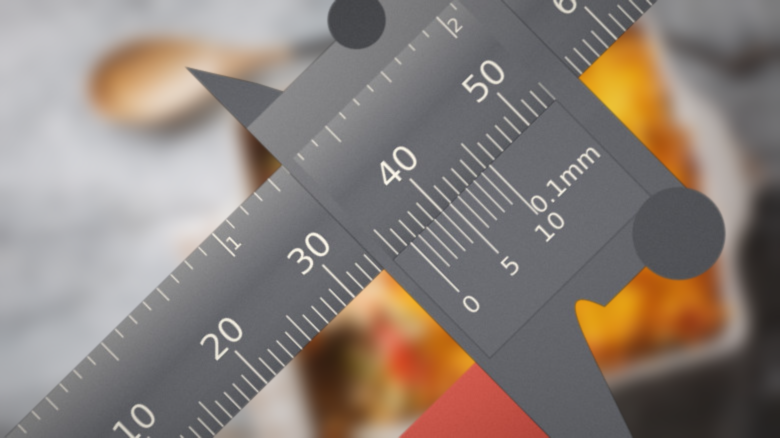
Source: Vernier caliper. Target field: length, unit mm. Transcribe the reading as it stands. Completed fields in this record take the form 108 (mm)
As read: 36.4 (mm)
